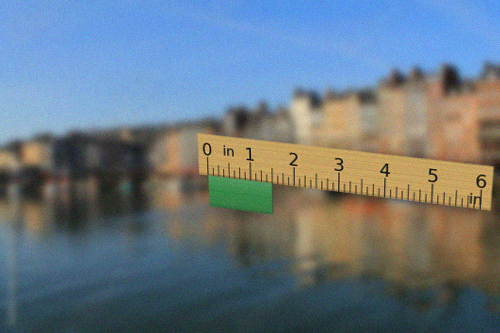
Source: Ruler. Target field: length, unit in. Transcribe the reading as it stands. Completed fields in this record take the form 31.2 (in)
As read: 1.5 (in)
